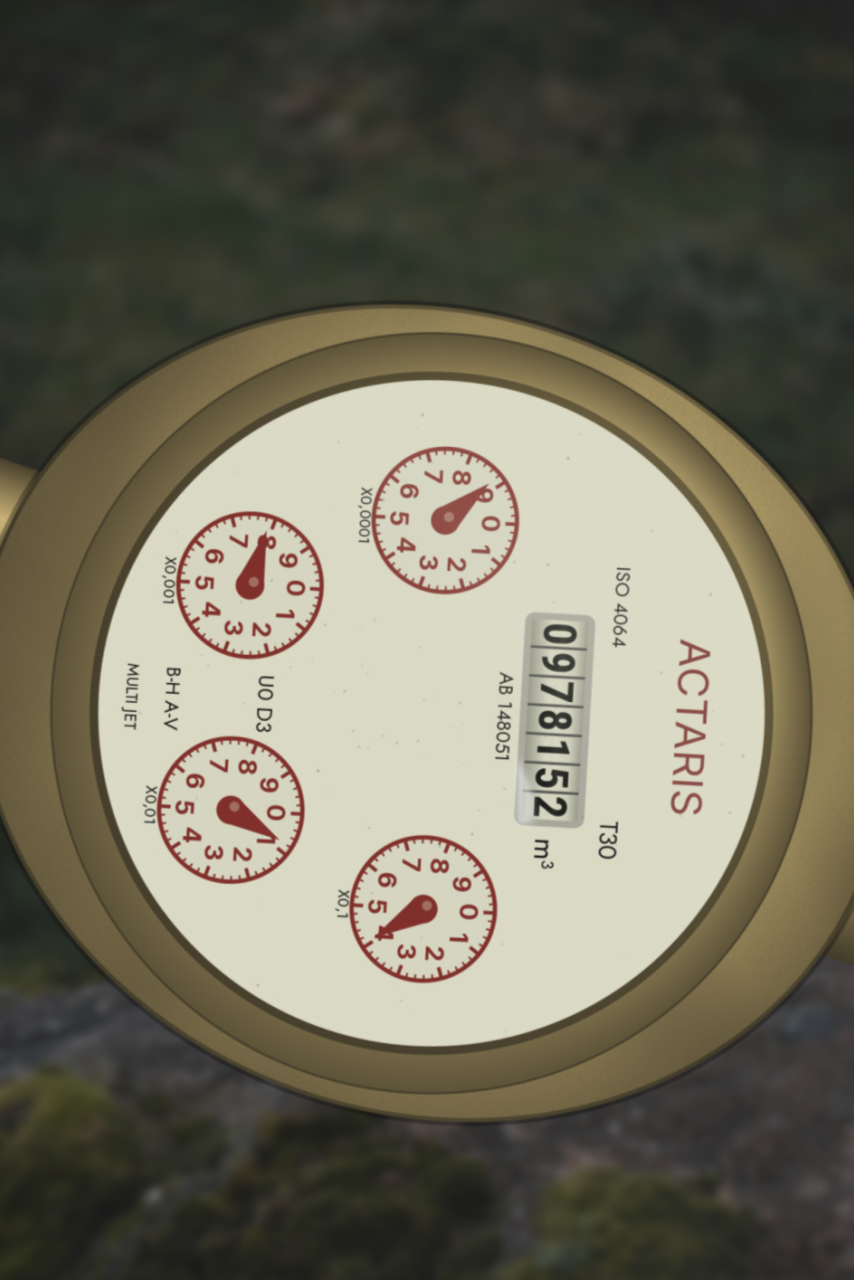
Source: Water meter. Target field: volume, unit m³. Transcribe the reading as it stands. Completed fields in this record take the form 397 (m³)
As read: 978152.4078 (m³)
